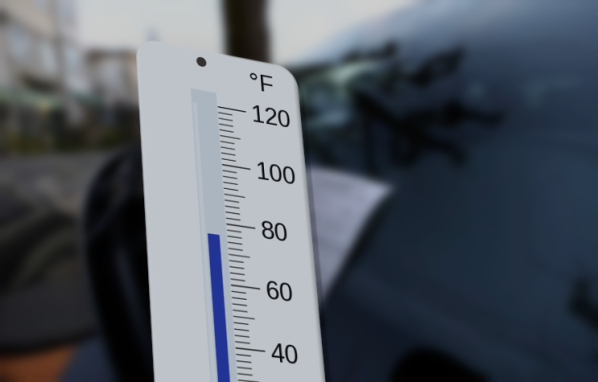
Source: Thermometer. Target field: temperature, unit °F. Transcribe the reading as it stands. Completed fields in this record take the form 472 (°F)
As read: 76 (°F)
